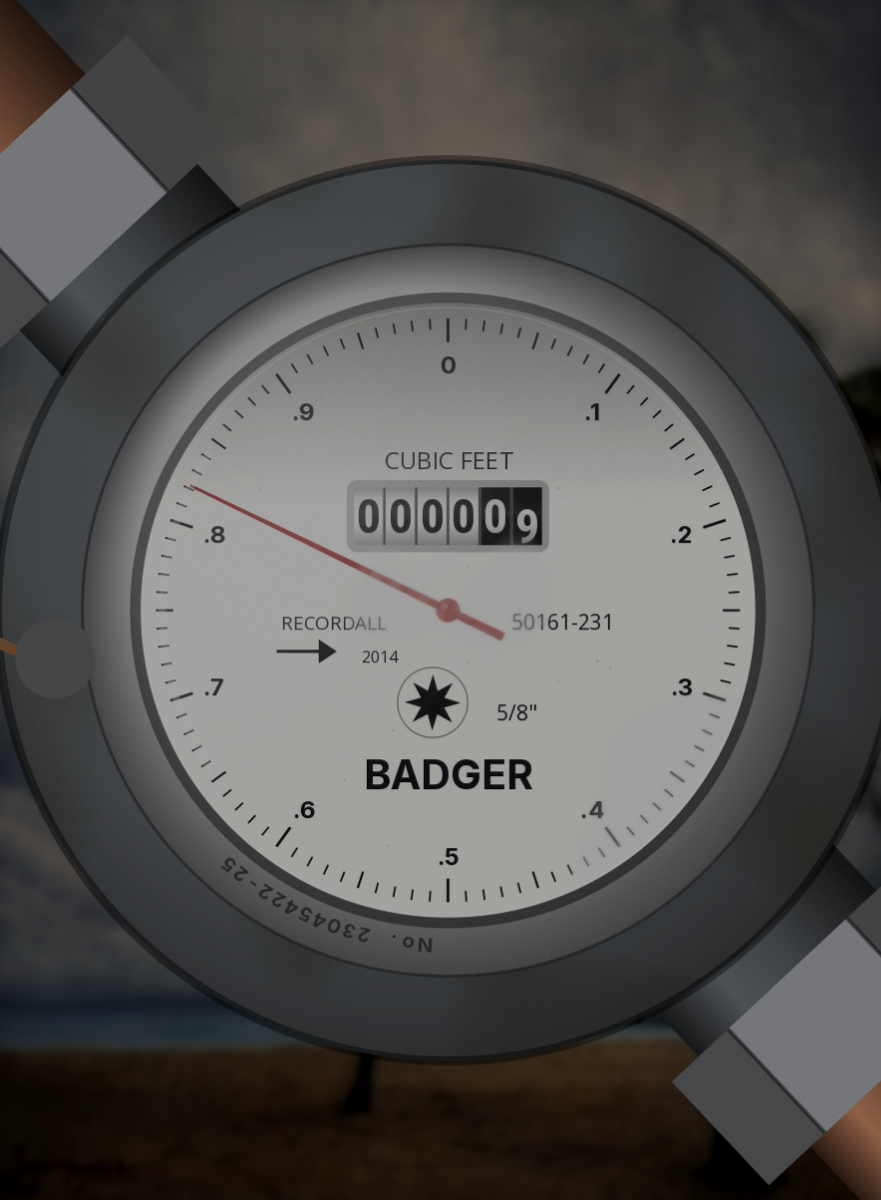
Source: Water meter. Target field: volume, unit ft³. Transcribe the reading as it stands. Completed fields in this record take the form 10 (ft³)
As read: 8.82 (ft³)
